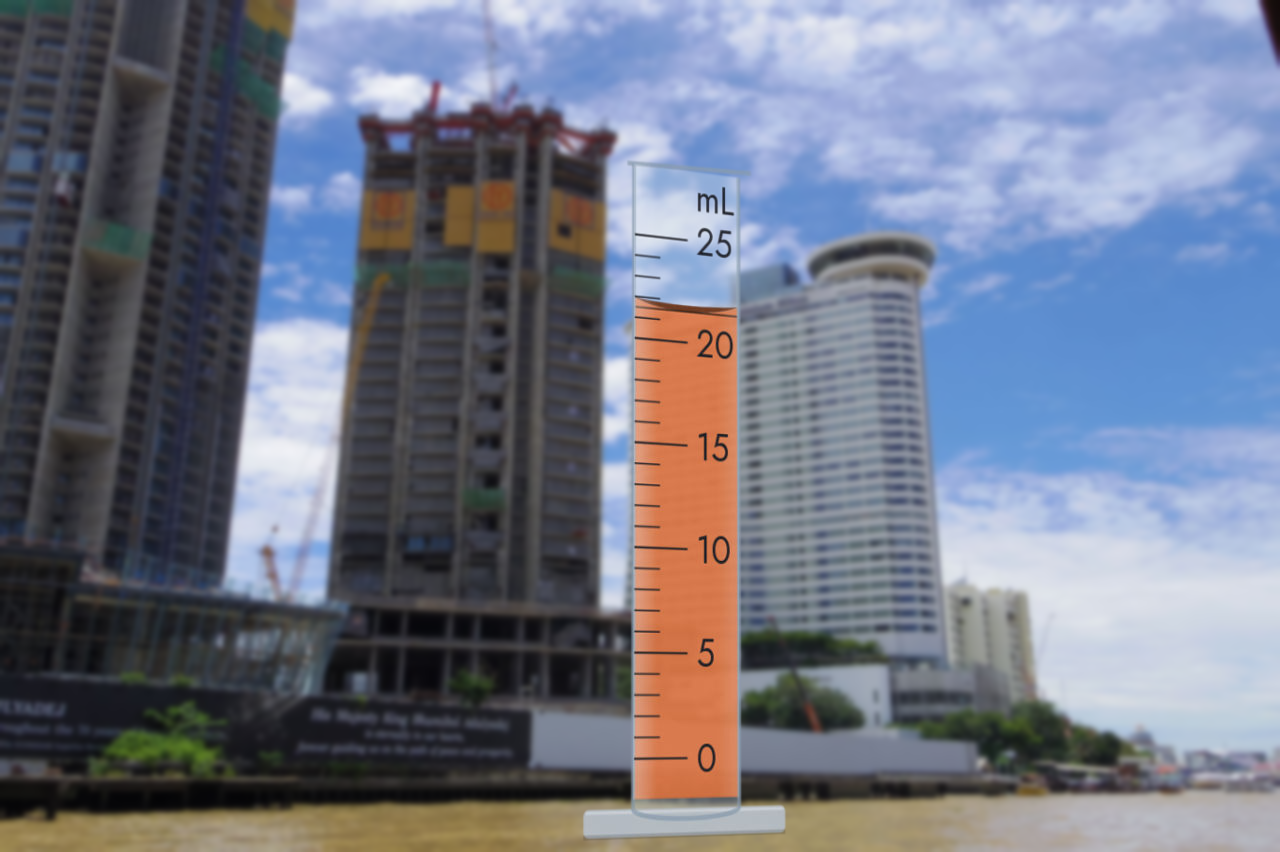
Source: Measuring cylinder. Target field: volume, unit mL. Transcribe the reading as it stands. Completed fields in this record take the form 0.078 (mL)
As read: 21.5 (mL)
